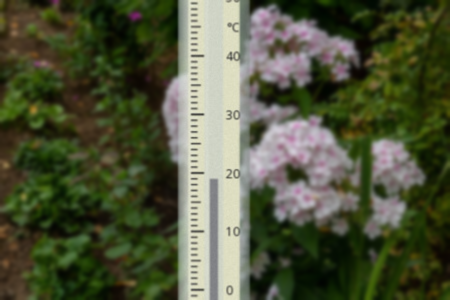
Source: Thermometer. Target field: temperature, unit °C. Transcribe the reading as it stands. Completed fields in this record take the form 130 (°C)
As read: 19 (°C)
